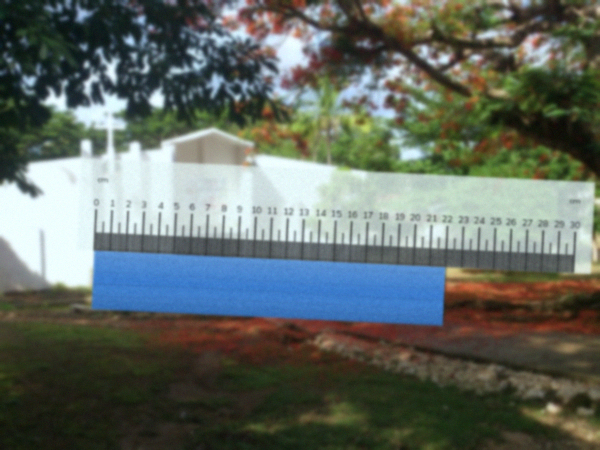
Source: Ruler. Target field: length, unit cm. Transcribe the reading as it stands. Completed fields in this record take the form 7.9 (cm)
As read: 22 (cm)
